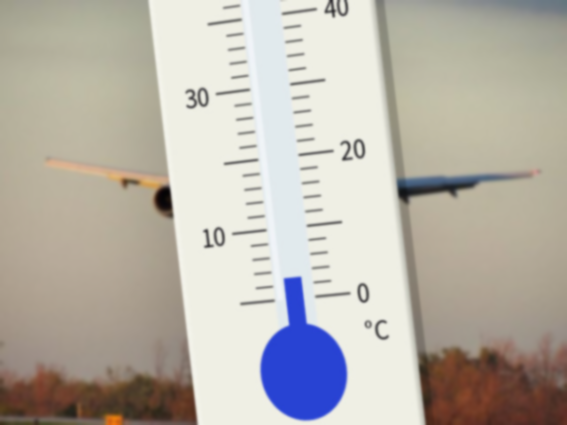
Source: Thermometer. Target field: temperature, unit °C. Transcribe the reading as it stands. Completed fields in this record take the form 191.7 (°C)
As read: 3 (°C)
